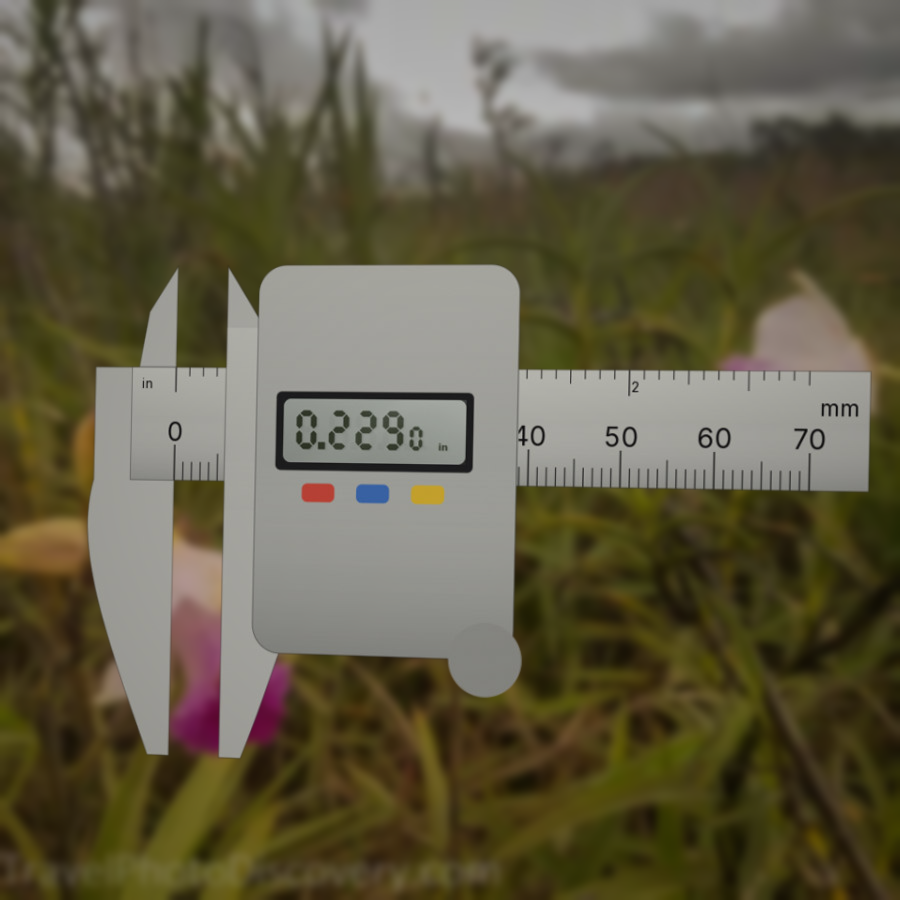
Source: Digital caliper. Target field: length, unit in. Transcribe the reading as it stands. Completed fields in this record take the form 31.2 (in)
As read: 0.2290 (in)
